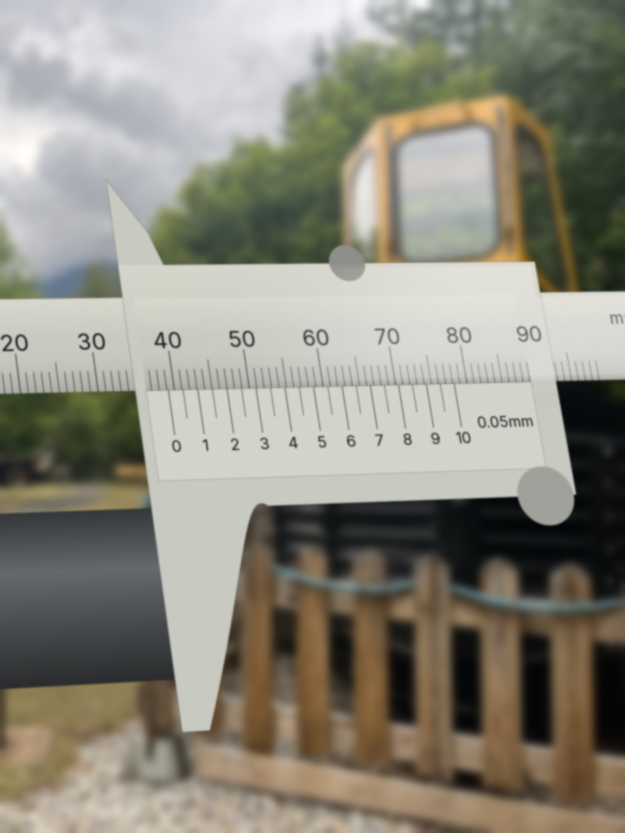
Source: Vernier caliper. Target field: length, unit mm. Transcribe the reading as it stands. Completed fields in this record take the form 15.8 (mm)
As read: 39.2 (mm)
